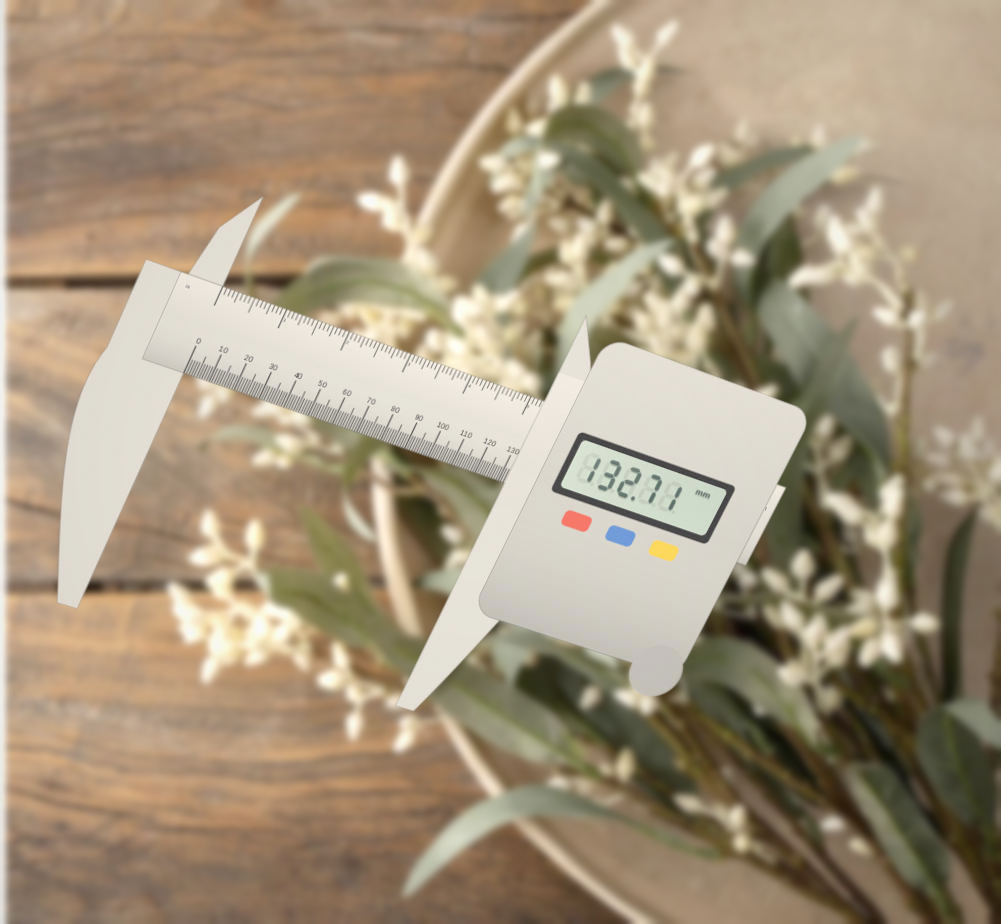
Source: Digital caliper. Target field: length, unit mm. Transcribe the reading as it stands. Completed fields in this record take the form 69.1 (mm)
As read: 132.71 (mm)
